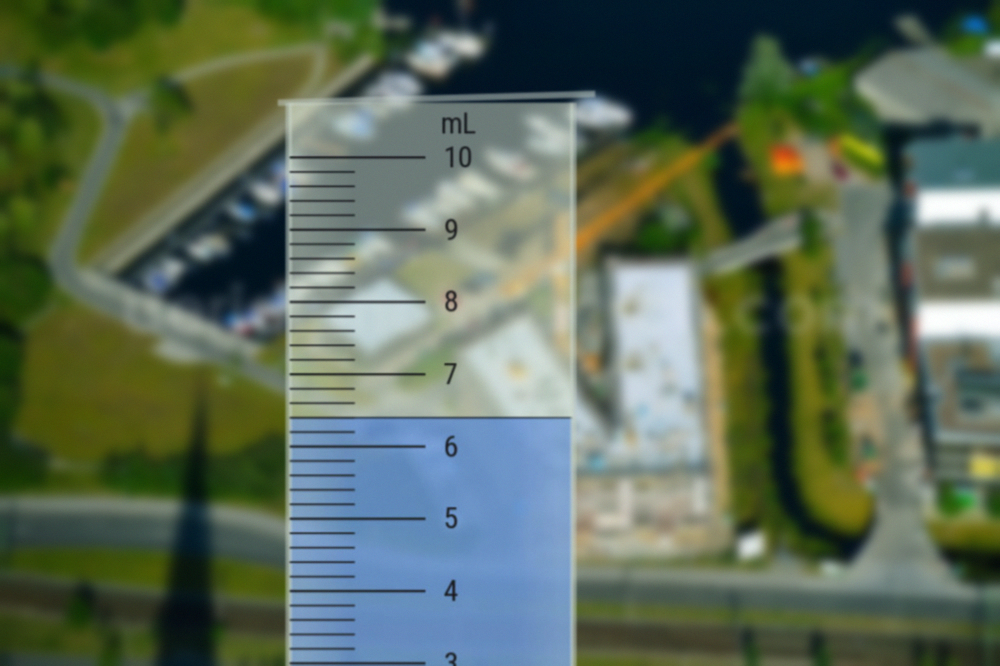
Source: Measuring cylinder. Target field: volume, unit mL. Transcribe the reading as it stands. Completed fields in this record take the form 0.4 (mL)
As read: 6.4 (mL)
